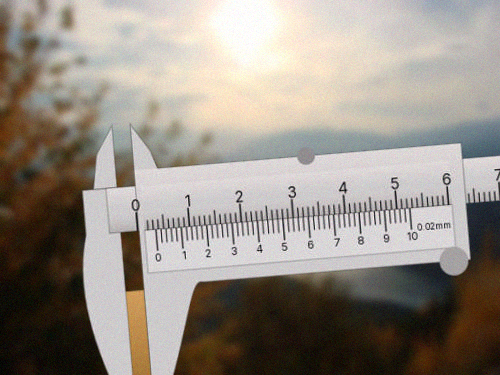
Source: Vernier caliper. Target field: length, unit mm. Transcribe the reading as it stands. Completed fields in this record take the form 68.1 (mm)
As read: 3.5 (mm)
